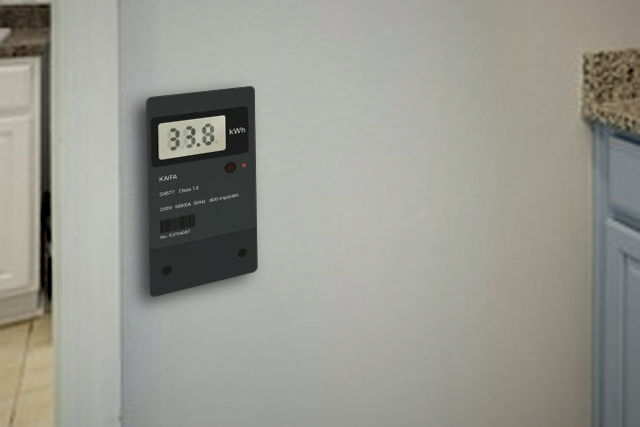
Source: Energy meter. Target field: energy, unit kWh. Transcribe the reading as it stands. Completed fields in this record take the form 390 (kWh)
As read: 33.8 (kWh)
